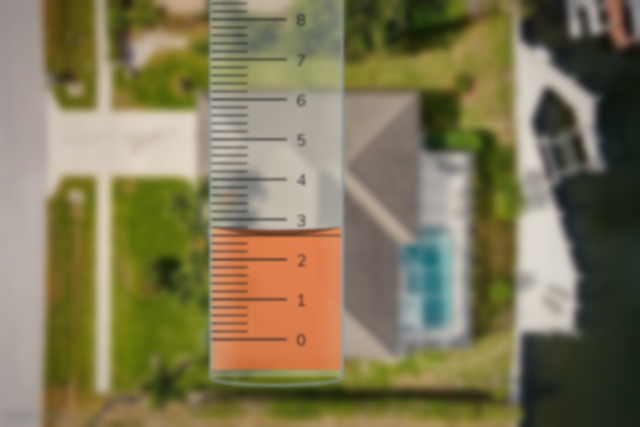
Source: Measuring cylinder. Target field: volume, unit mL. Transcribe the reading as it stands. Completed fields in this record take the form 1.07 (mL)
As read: 2.6 (mL)
